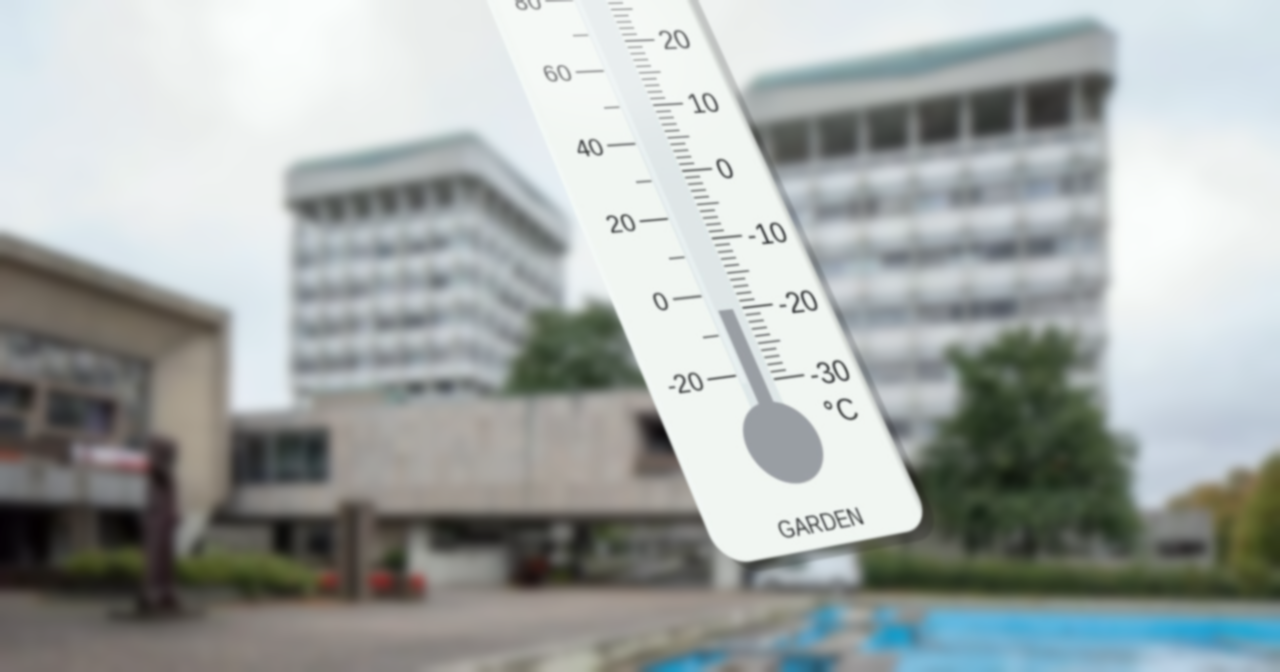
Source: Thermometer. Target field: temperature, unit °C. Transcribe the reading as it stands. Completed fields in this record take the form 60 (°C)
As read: -20 (°C)
